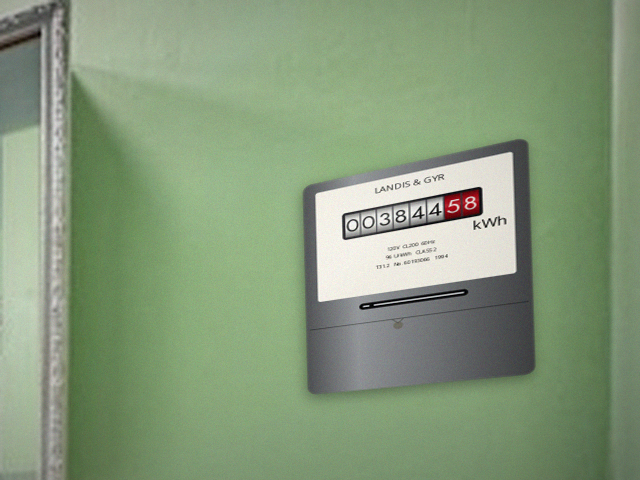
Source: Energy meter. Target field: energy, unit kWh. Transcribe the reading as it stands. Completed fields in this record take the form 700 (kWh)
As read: 3844.58 (kWh)
